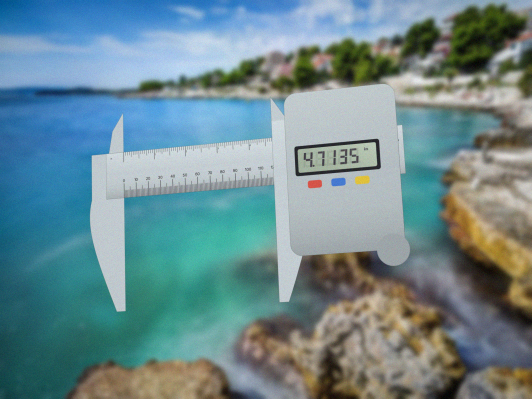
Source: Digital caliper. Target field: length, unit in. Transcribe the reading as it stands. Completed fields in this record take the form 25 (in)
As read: 4.7135 (in)
